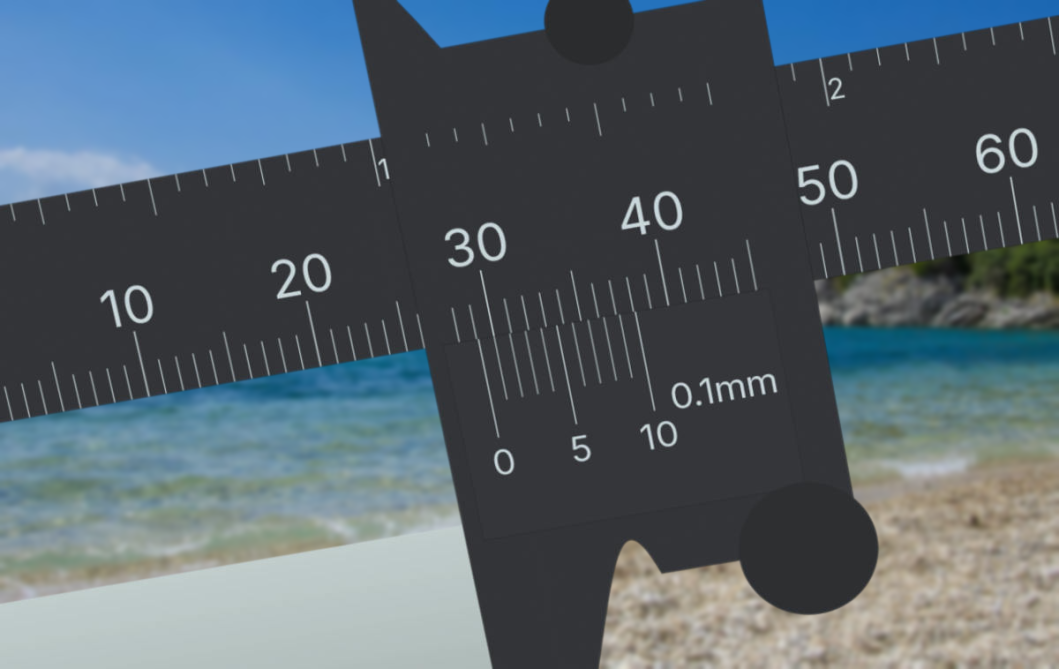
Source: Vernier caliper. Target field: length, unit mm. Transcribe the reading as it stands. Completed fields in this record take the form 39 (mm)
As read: 29.1 (mm)
